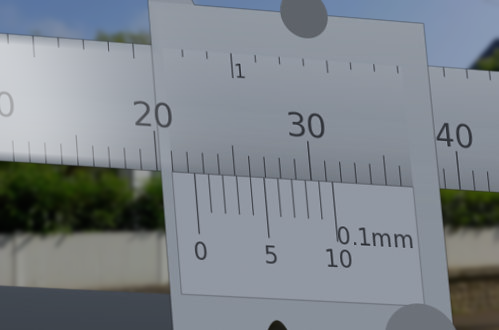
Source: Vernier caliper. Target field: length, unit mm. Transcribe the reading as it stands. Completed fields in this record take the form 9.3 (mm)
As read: 22.4 (mm)
